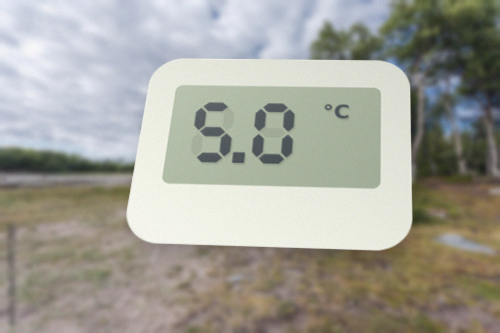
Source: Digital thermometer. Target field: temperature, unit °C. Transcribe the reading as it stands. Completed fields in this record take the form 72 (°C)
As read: 5.0 (°C)
